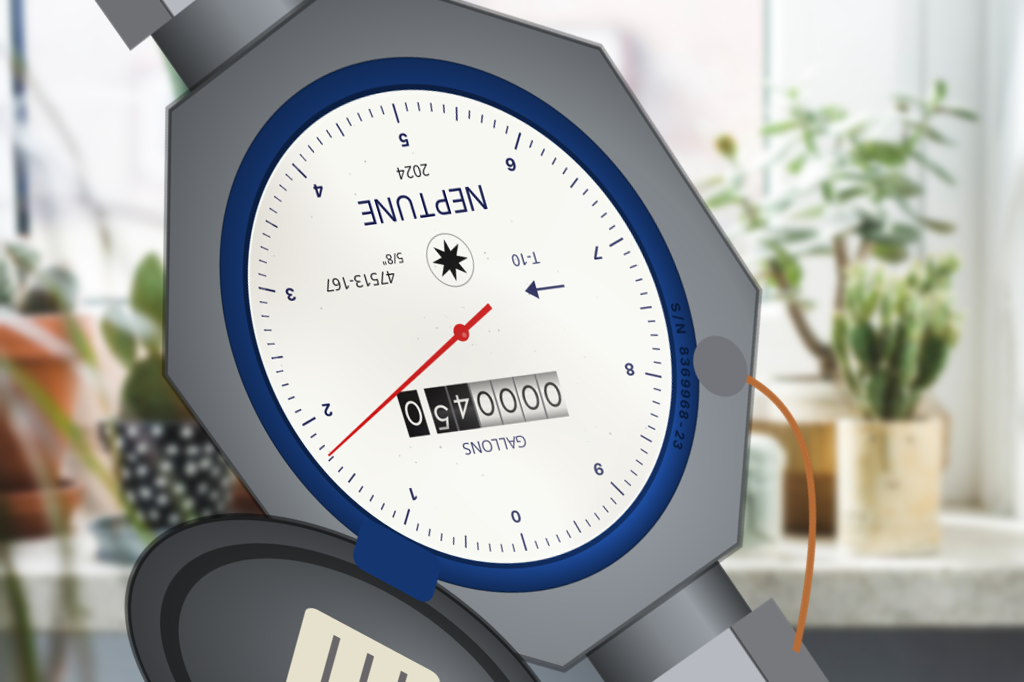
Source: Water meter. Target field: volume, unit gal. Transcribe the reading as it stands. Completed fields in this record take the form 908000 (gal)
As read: 451.7 (gal)
